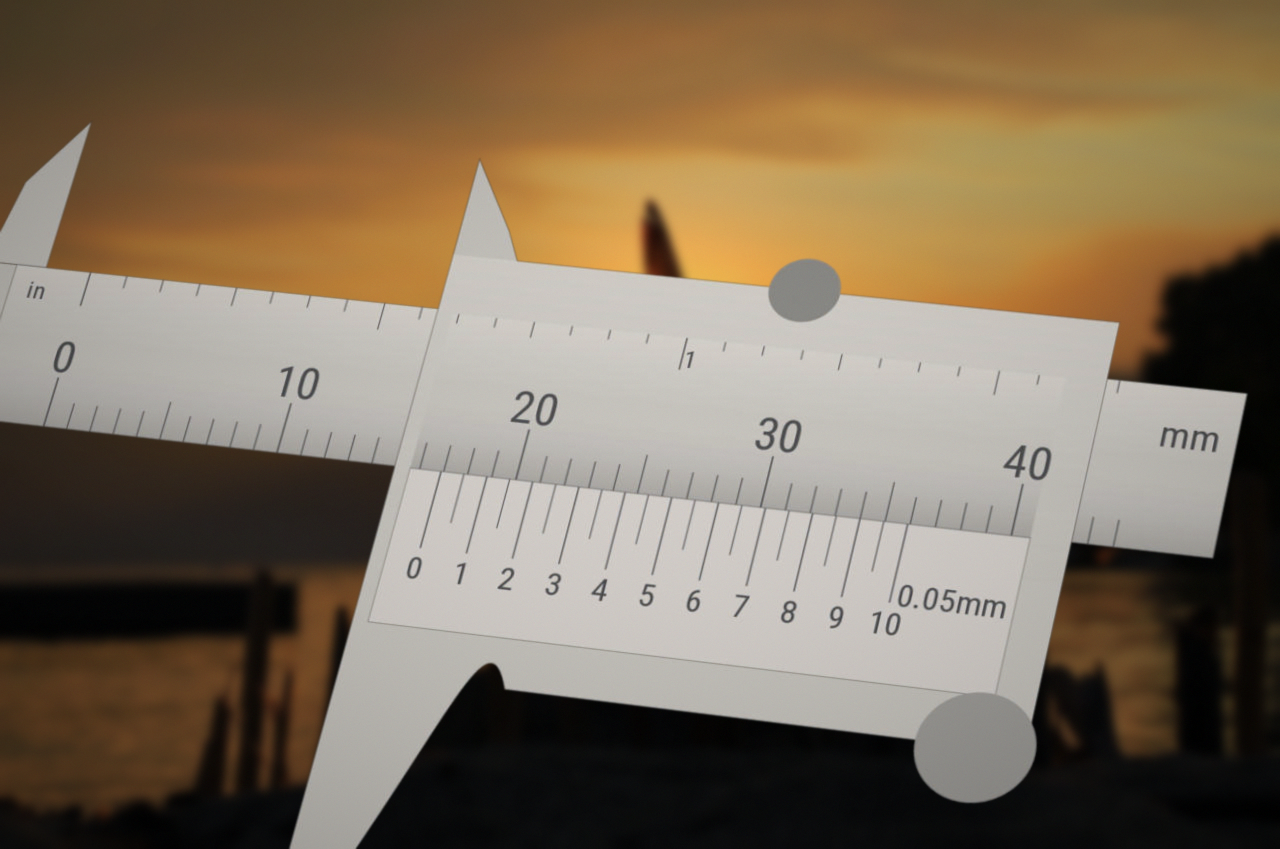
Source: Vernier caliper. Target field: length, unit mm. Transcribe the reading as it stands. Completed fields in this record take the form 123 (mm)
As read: 16.9 (mm)
